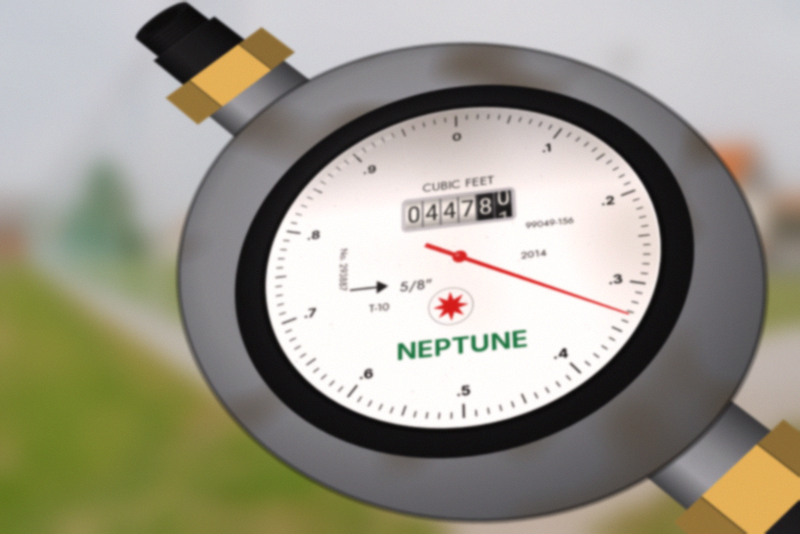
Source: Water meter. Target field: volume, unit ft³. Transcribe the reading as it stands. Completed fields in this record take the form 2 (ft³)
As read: 44780.33 (ft³)
